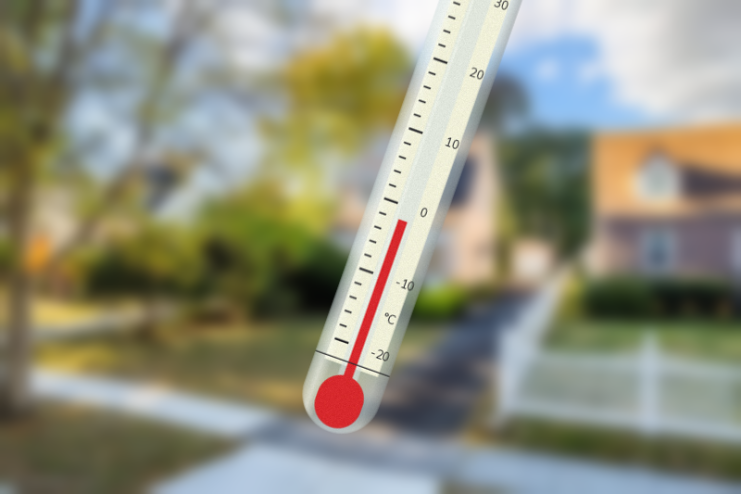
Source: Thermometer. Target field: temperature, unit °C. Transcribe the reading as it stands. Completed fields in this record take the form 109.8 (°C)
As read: -2 (°C)
